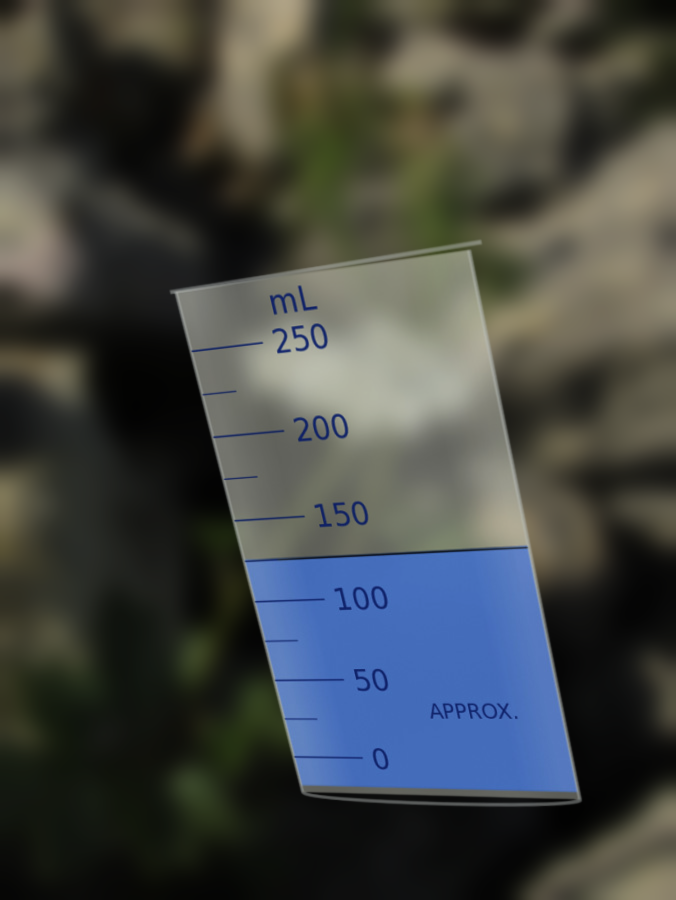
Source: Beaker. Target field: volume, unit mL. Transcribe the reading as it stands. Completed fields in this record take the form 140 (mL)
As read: 125 (mL)
